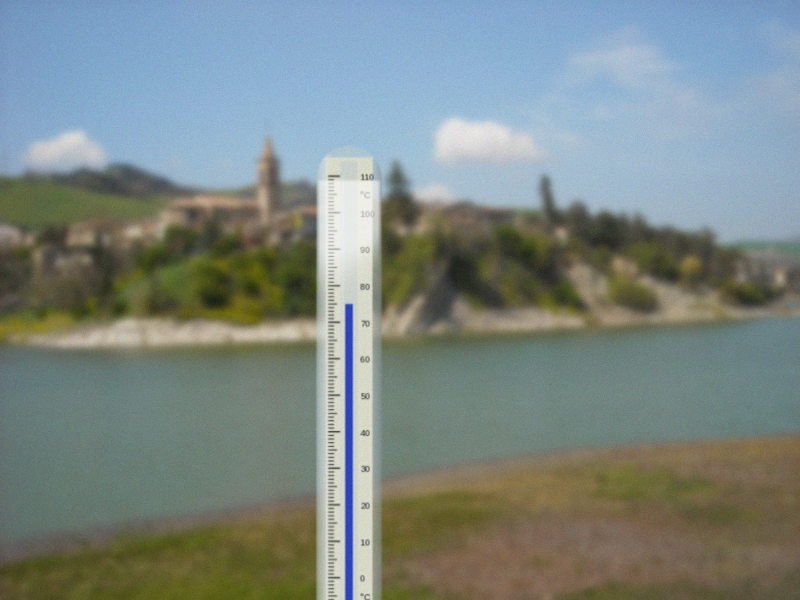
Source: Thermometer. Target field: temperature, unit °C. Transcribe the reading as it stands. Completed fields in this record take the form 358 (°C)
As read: 75 (°C)
